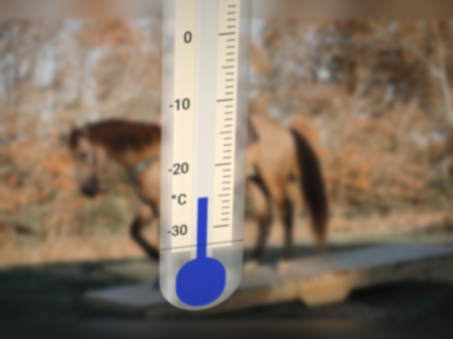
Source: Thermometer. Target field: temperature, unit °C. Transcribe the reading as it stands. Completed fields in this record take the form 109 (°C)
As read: -25 (°C)
